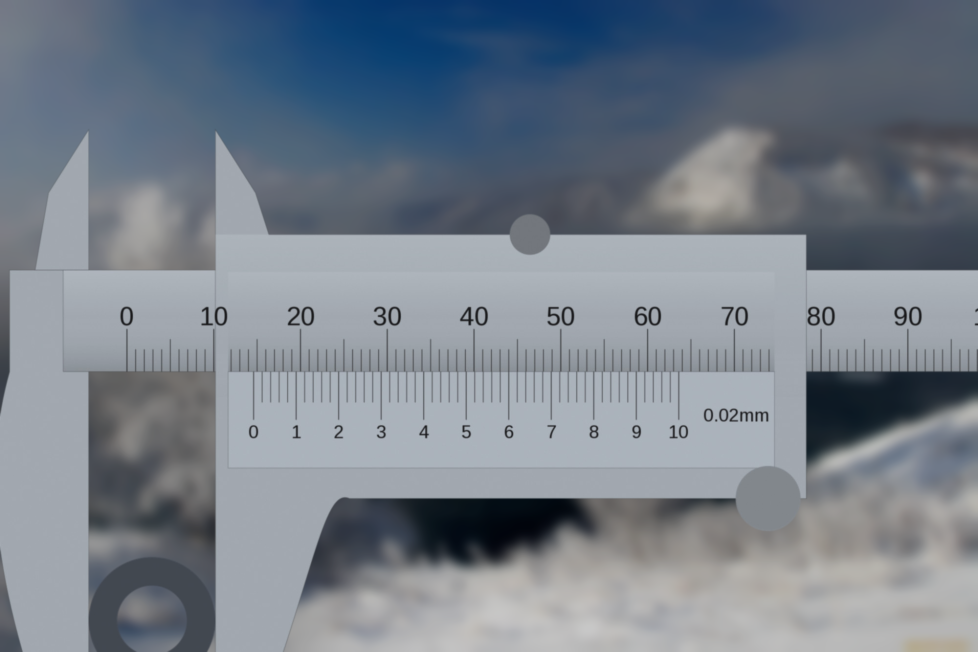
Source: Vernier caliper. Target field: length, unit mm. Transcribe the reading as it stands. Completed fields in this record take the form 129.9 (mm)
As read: 14.6 (mm)
